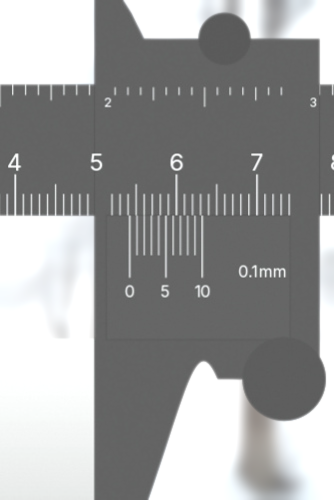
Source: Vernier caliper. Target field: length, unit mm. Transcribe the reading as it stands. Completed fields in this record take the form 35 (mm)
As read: 54.2 (mm)
